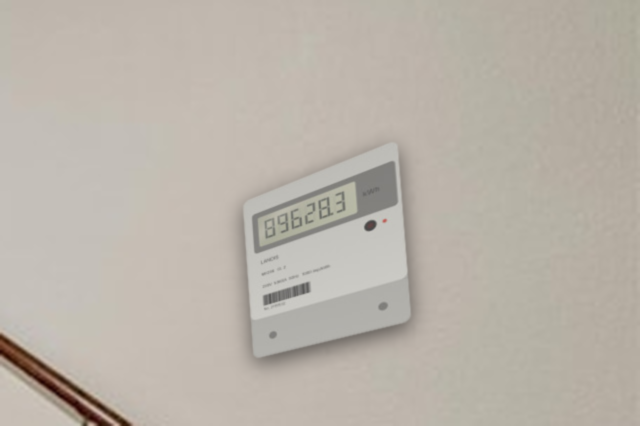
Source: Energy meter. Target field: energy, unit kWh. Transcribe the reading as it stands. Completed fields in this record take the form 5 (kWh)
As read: 89628.3 (kWh)
